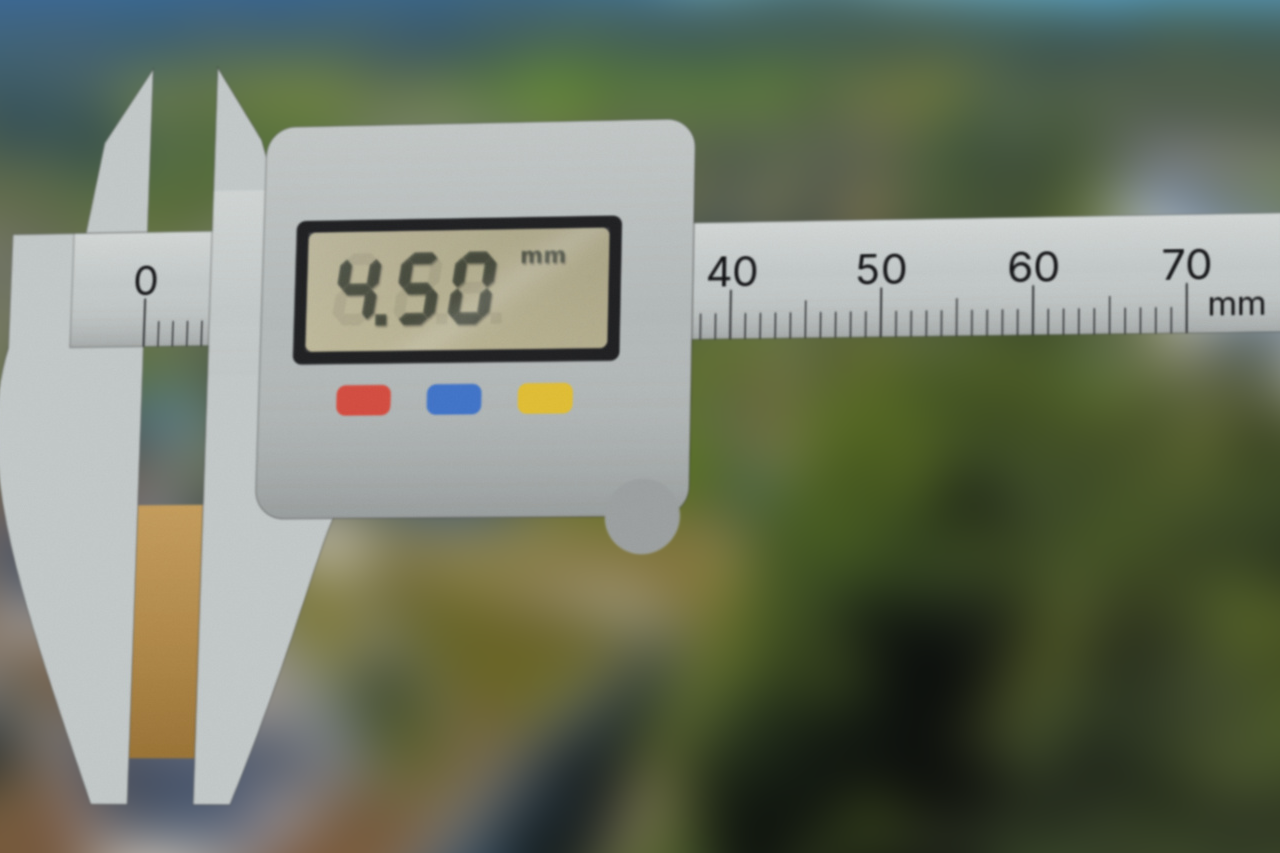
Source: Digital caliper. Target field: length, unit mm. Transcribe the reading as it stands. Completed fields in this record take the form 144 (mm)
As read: 4.50 (mm)
